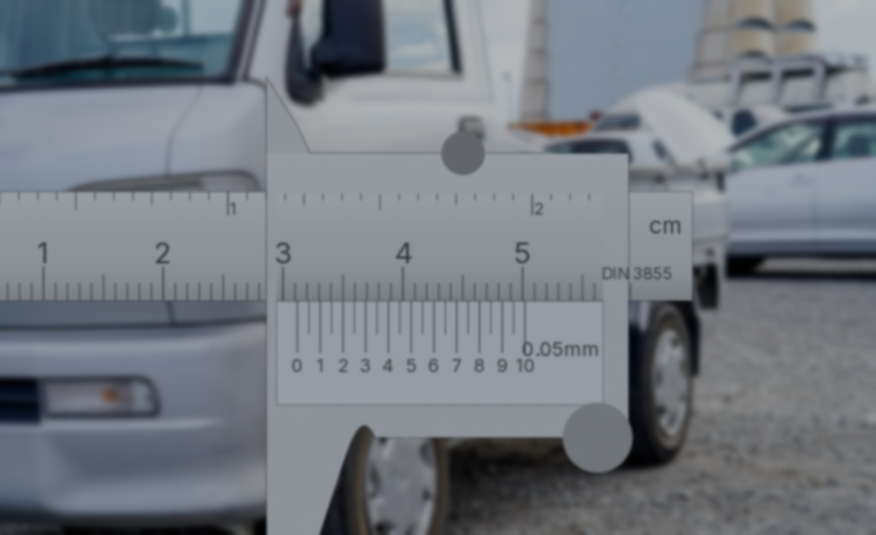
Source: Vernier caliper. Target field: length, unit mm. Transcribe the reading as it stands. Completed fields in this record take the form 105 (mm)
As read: 31.2 (mm)
